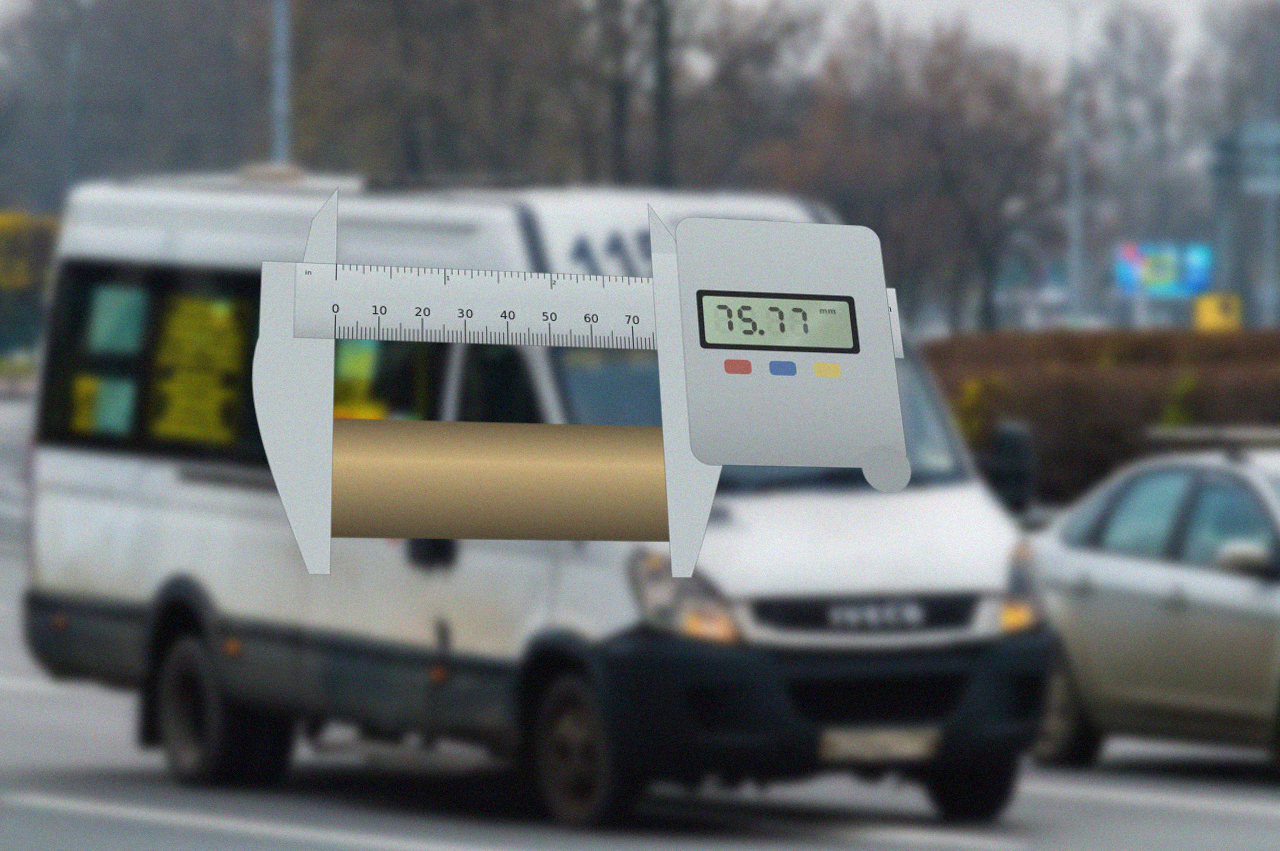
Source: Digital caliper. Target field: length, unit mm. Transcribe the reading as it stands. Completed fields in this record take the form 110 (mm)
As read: 75.77 (mm)
